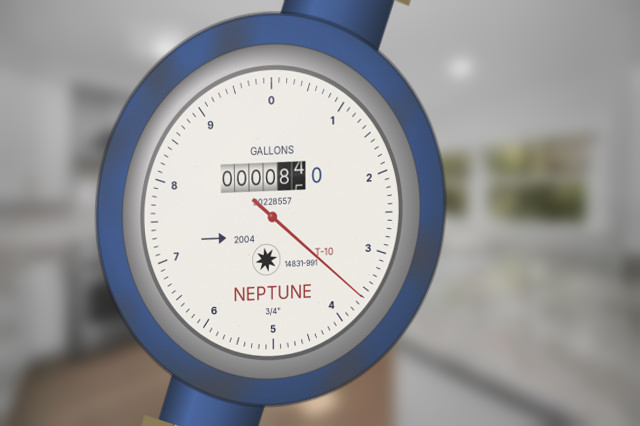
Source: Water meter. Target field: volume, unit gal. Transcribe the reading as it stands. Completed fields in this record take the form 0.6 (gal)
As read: 843.6 (gal)
